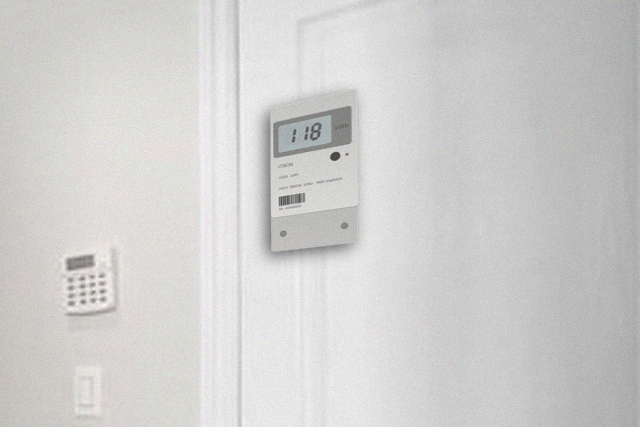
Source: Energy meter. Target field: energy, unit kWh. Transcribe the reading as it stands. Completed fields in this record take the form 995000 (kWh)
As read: 118 (kWh)
